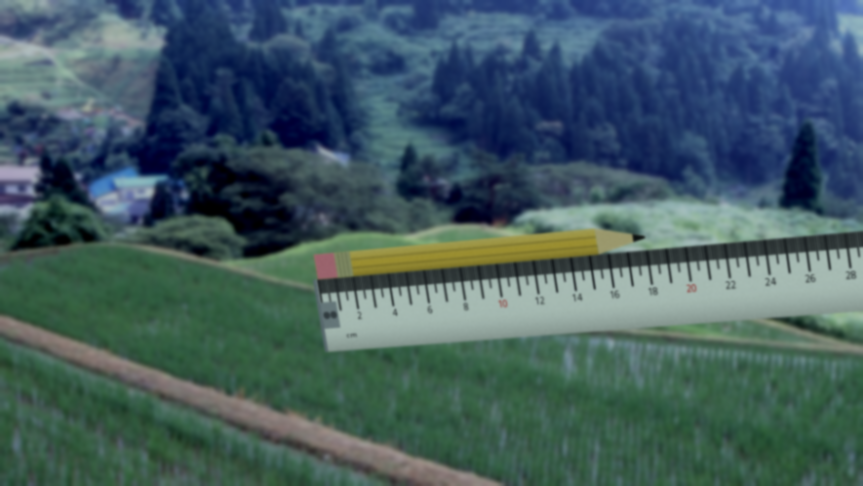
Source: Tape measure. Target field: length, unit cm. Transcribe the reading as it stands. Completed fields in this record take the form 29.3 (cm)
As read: 18 (cm)
